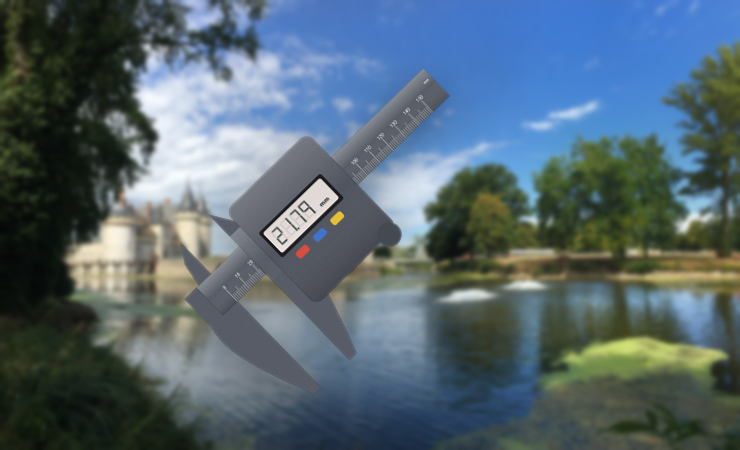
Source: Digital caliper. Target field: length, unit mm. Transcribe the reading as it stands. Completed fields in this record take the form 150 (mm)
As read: 21.79 (mm)
